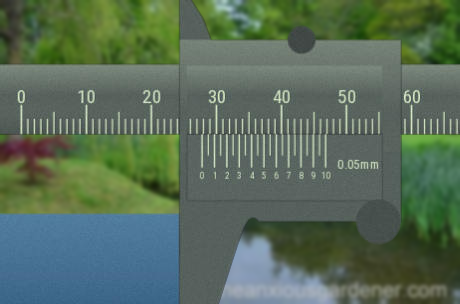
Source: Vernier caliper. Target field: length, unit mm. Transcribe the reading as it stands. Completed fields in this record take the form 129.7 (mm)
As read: 27.8 (mm)
